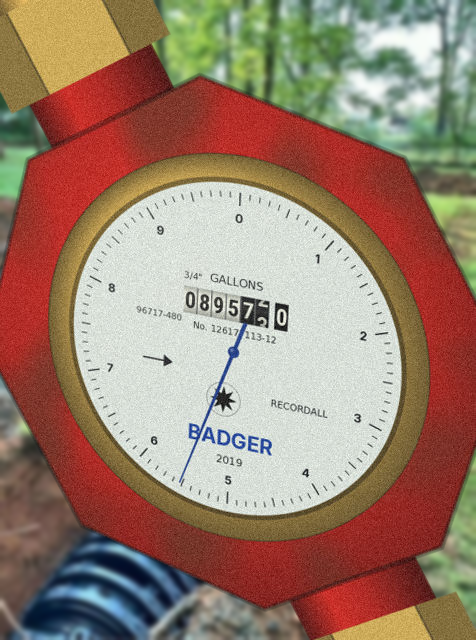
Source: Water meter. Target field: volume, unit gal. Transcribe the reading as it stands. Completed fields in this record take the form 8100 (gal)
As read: 895725.5 (gal)
